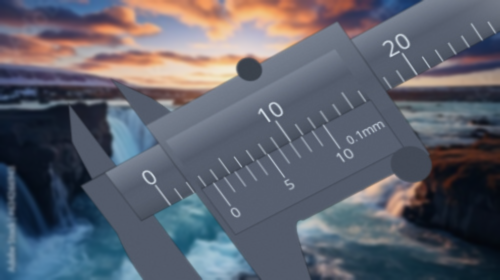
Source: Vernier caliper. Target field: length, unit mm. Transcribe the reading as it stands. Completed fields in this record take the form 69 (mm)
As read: 3.6 (mm)
